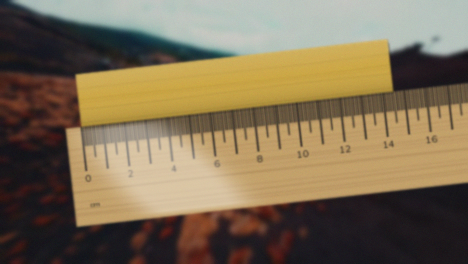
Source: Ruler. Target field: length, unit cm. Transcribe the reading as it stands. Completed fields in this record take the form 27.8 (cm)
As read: 14.5 (cm)
